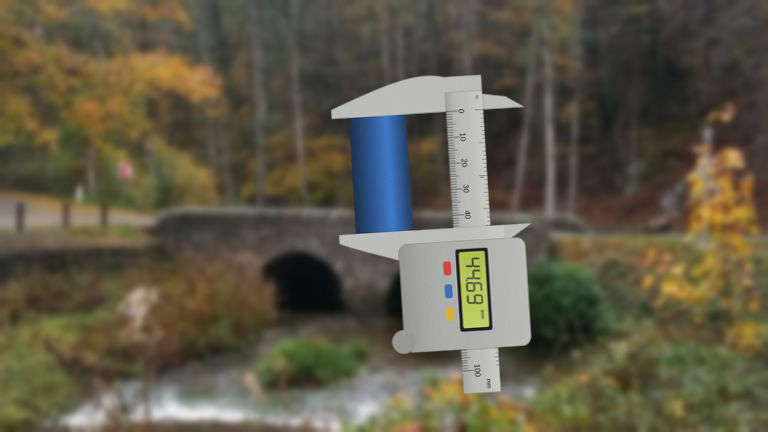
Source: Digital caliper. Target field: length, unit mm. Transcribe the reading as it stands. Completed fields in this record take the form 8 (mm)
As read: 44.69 (mm)
